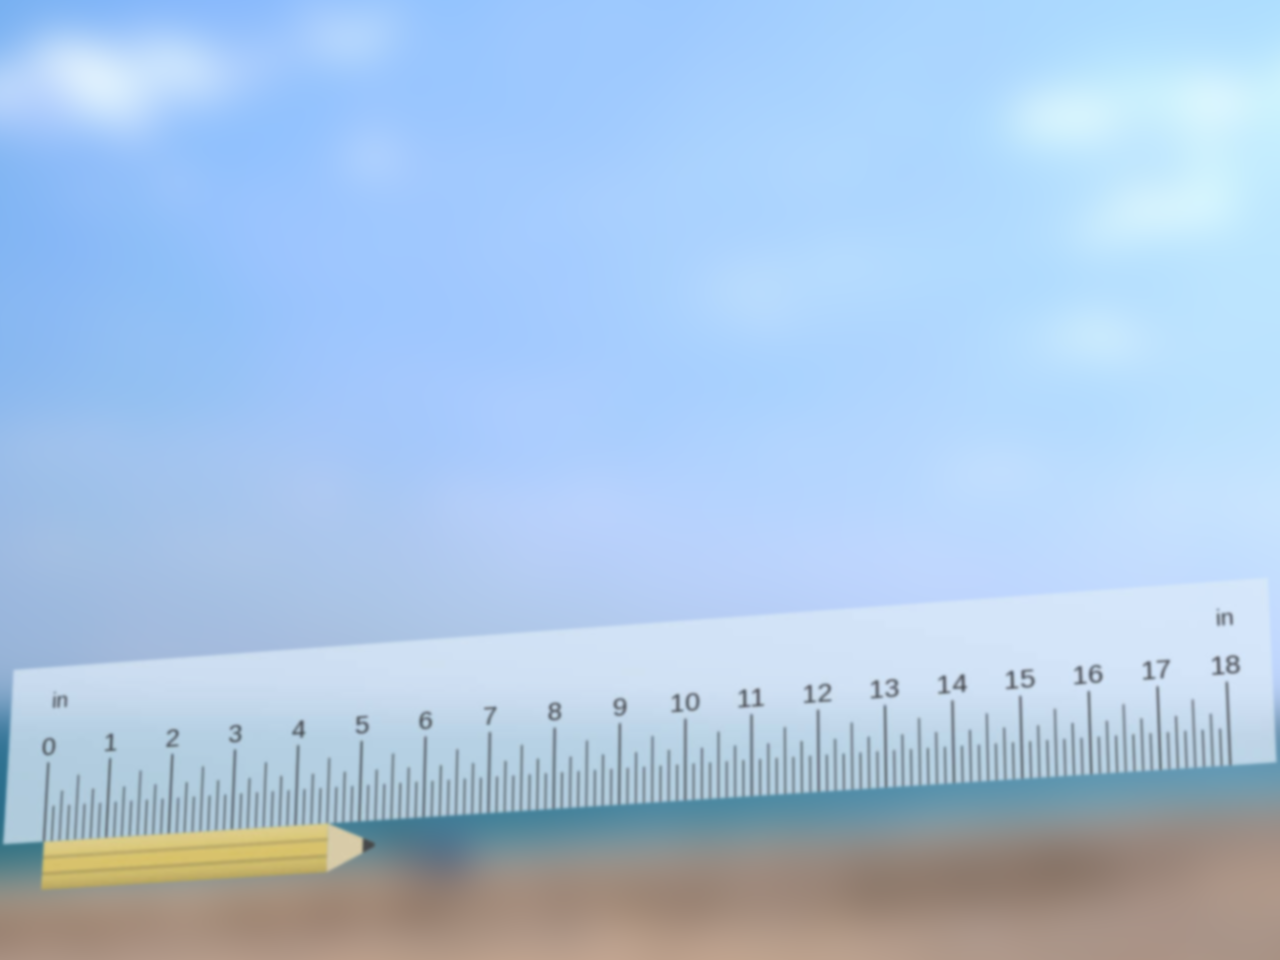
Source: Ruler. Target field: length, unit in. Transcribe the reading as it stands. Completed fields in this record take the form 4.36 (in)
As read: 5.25 (in)
